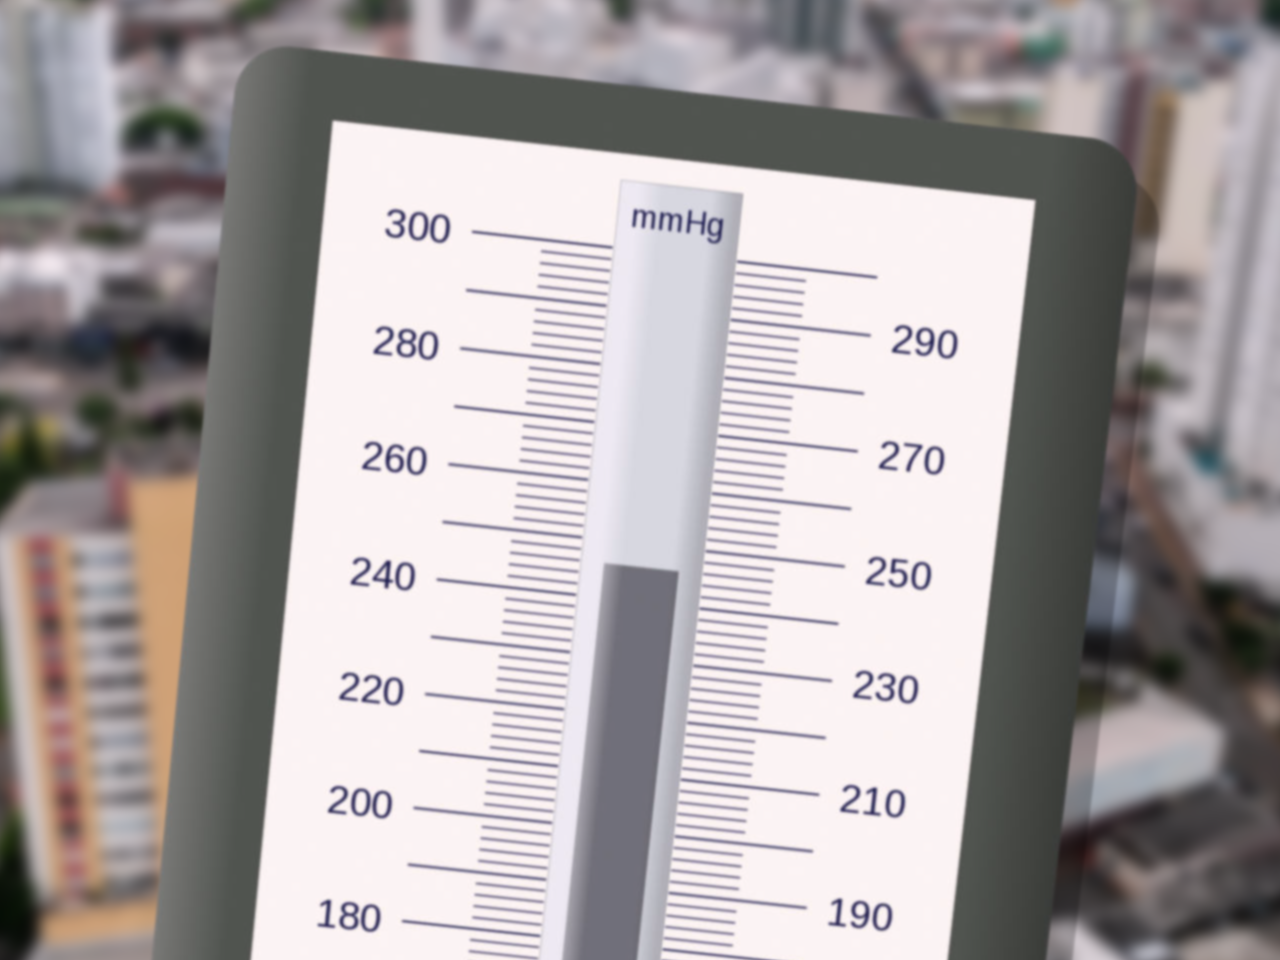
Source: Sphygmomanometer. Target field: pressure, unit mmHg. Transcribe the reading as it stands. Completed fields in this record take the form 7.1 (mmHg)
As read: 246 (mmHg)
